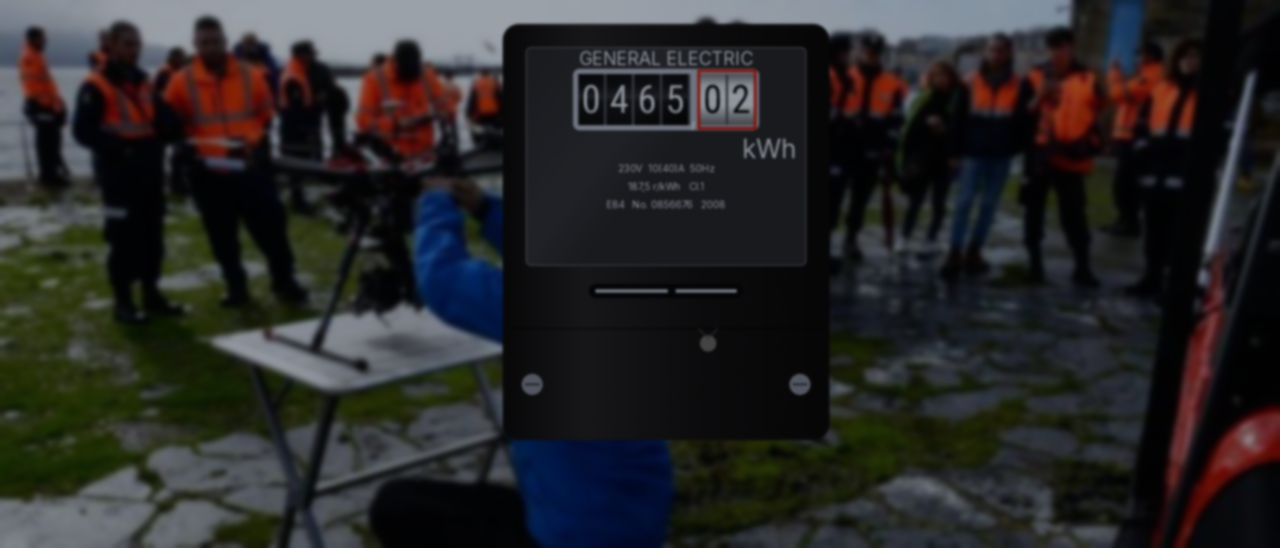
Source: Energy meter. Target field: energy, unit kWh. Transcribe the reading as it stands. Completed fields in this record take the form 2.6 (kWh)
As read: 465.02 (kWh)
